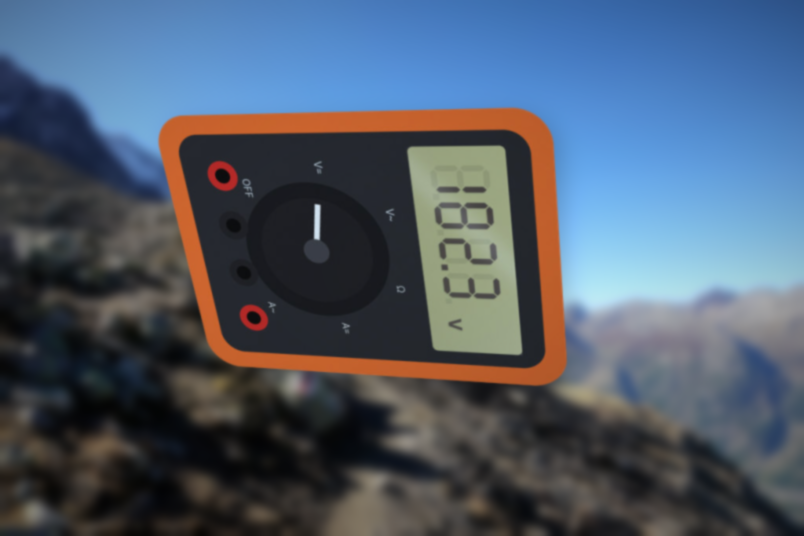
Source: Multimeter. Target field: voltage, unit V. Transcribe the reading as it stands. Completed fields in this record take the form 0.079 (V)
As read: 182.3 (V)
